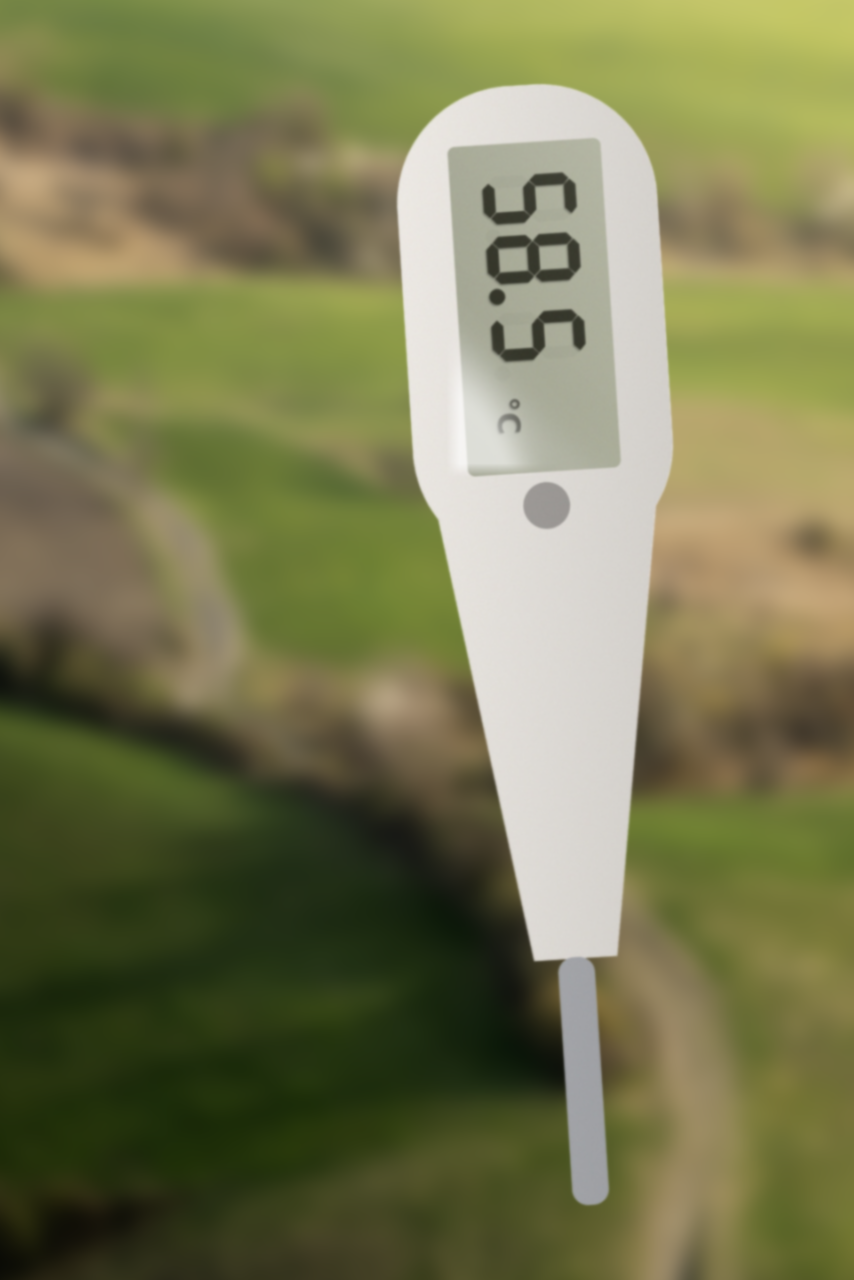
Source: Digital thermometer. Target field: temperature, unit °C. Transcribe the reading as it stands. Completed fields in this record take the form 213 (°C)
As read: 58.5 (°C)
